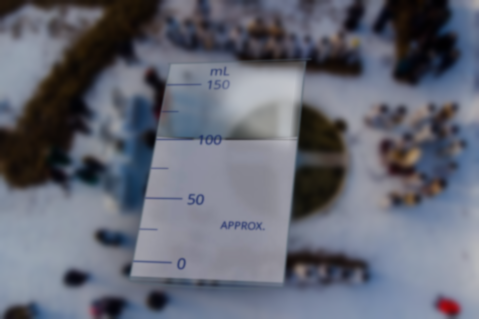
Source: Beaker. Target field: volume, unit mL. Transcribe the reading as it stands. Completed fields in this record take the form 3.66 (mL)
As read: 100 (mL)
